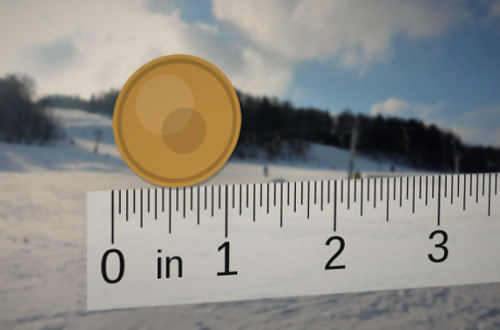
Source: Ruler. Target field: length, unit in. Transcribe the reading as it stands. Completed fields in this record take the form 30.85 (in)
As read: 1.125 (in)
